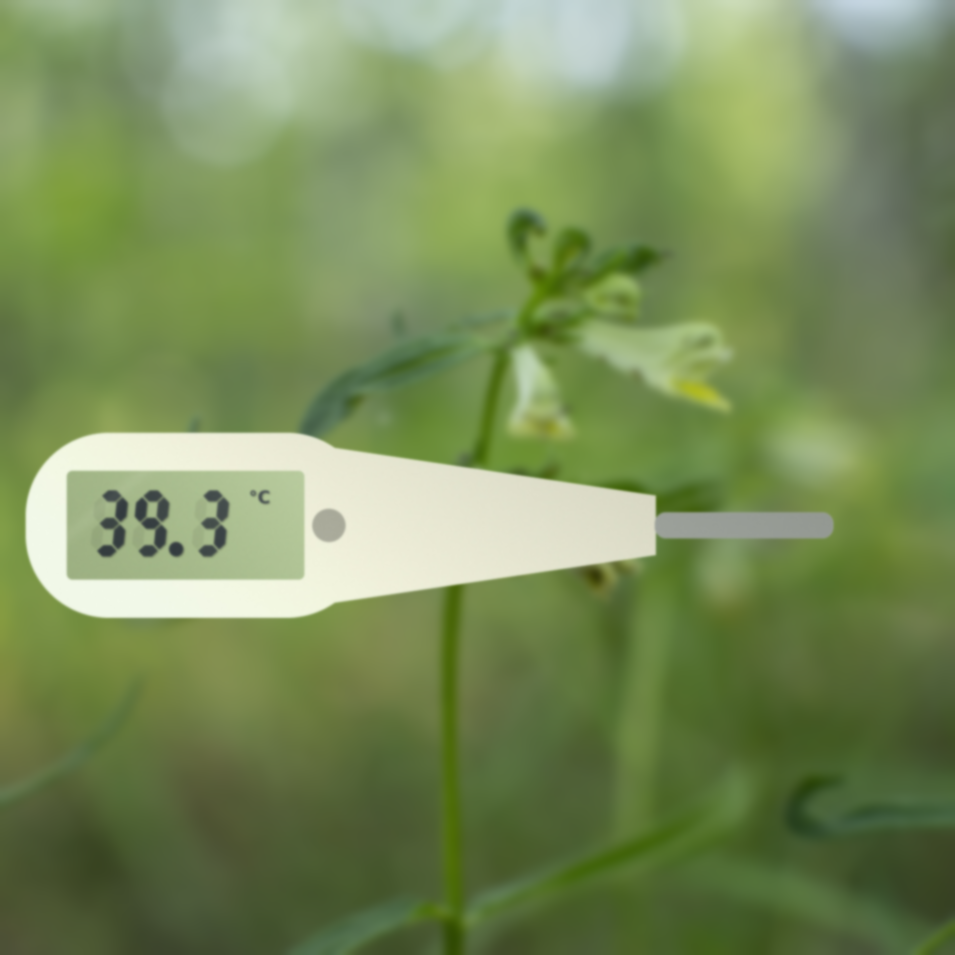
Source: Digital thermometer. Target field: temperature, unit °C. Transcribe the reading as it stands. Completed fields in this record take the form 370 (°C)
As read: 39.3 (°C)
